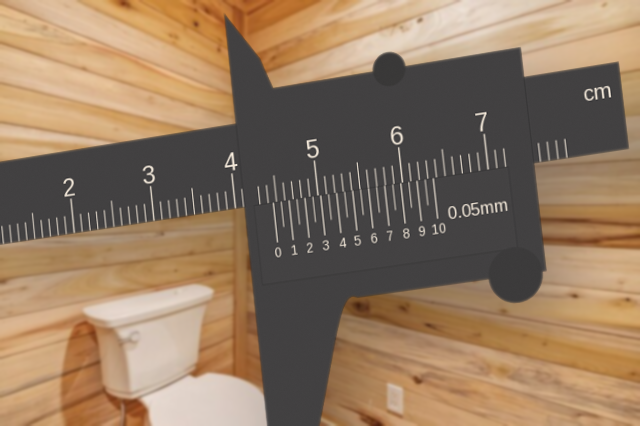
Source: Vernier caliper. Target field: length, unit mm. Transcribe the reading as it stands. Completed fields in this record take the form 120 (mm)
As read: 44.6 (mm)
